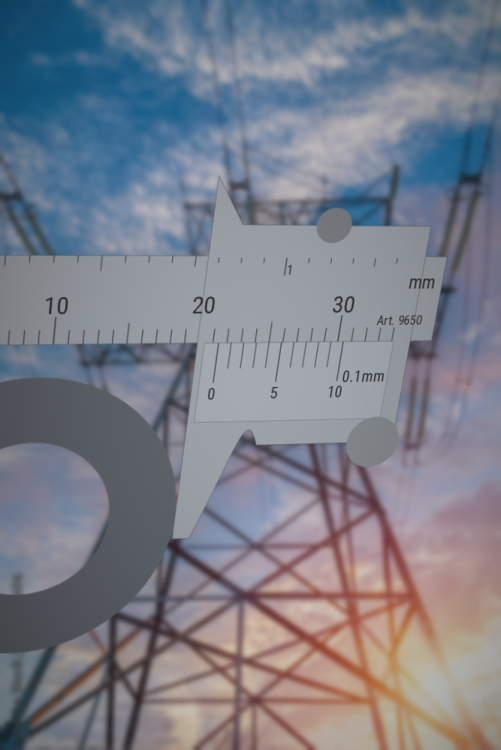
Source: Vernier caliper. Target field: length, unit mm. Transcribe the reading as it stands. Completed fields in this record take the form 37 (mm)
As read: 21.4 (mm)
